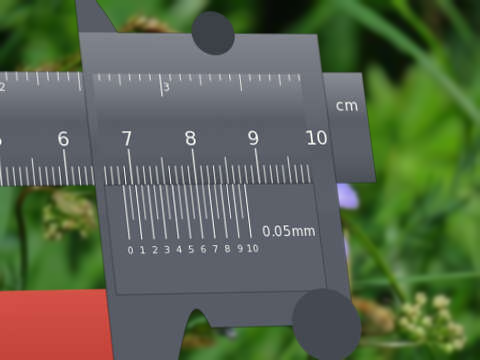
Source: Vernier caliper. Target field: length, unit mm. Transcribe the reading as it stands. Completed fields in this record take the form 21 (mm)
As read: 68.6 (mm)
